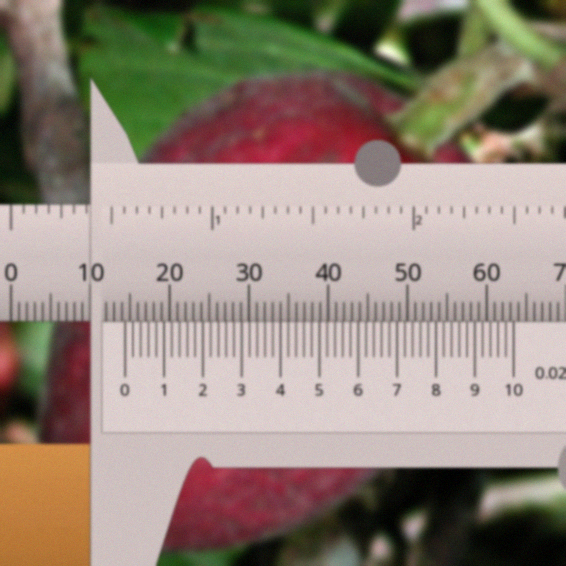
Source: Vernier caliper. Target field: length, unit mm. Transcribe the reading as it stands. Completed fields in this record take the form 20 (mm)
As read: 14.4 (mm)
